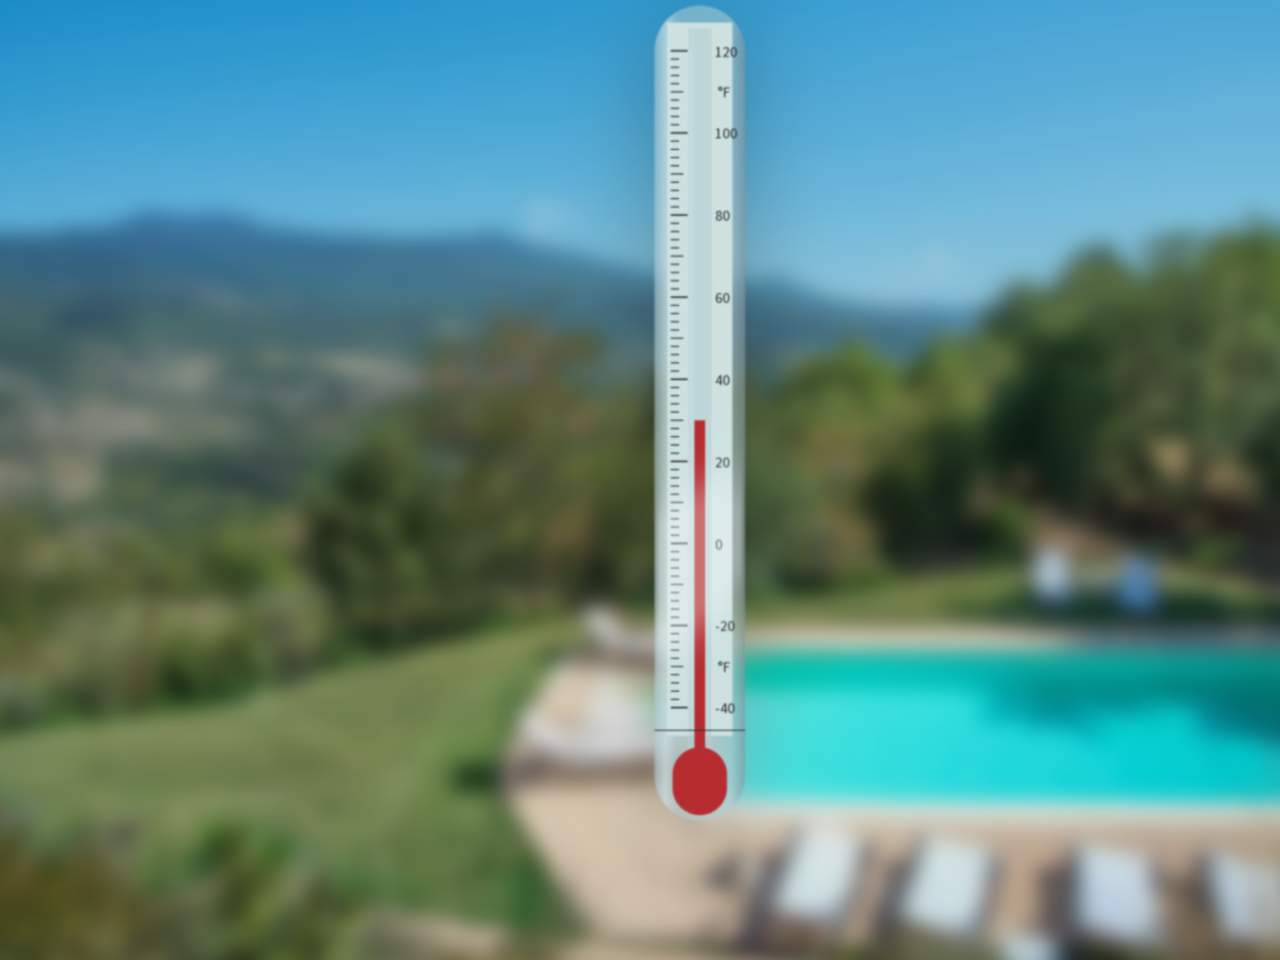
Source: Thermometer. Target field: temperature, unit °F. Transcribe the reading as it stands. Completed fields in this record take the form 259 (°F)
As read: 30 (°F)
